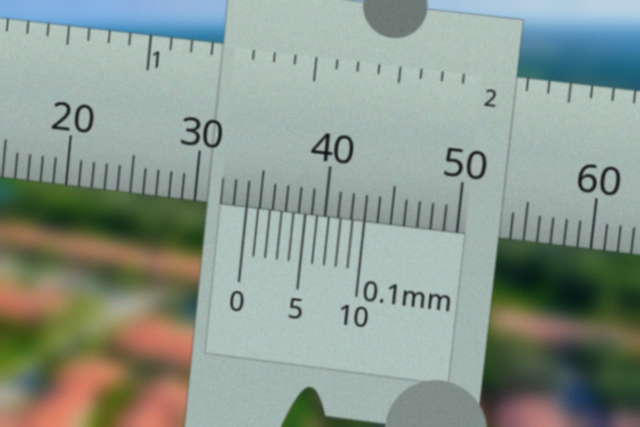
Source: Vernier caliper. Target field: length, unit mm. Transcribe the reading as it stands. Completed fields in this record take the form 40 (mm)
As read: 34.0 (mm)
